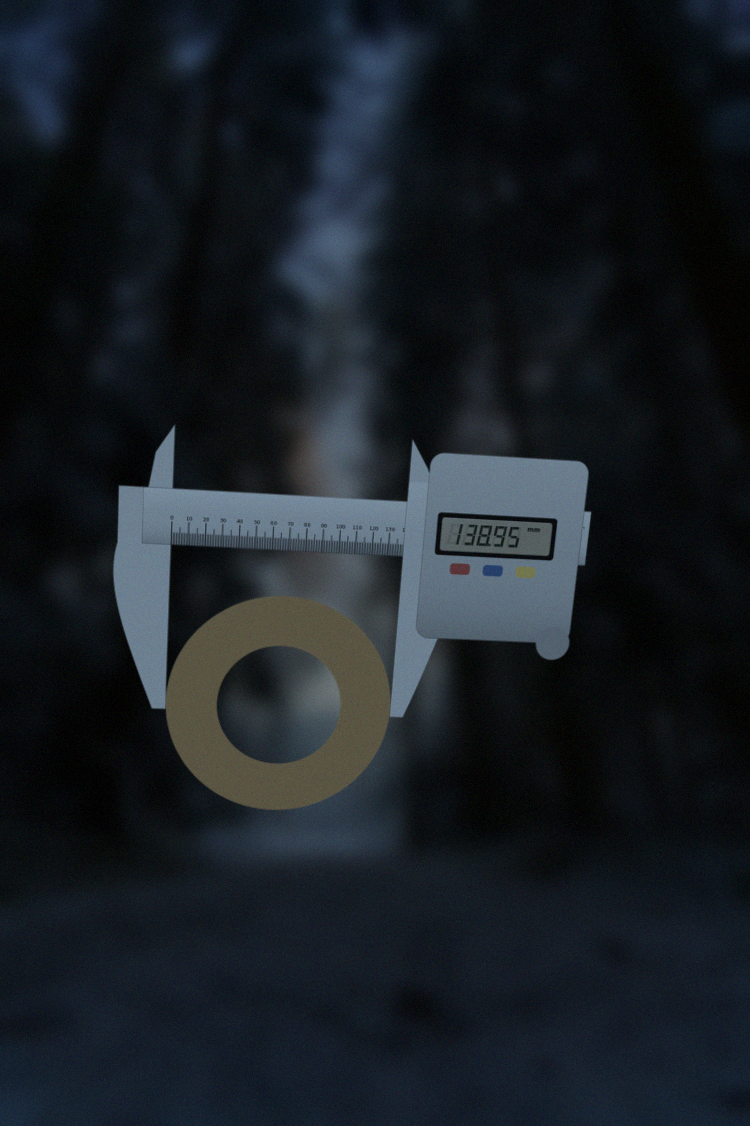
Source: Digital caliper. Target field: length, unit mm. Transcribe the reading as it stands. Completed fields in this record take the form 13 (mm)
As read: 138.95 (mm)
